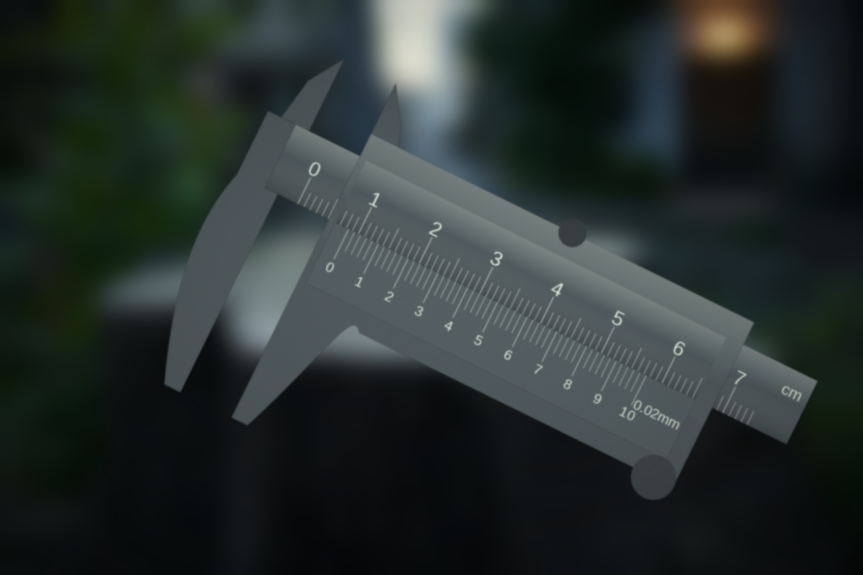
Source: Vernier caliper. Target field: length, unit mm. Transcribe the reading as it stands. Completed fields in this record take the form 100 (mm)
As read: 8.4 (mm)
